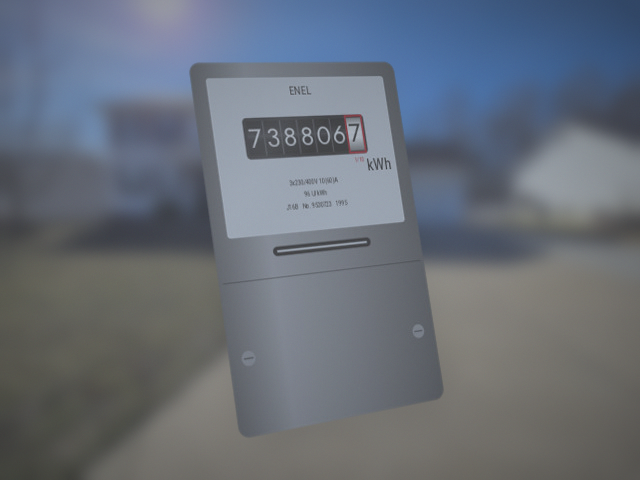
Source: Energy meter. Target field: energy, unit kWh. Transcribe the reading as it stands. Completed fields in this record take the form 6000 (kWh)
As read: 738806.7 (kWh)
